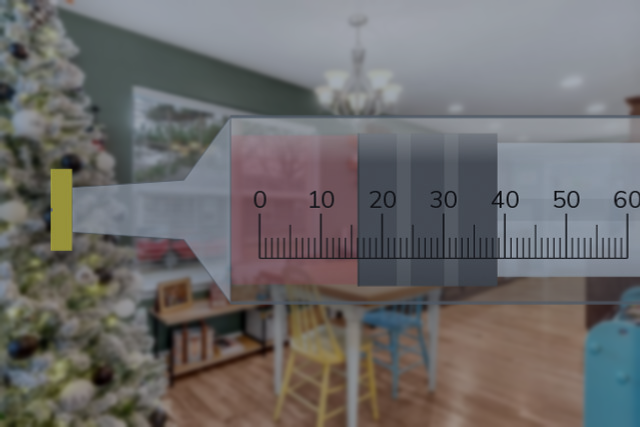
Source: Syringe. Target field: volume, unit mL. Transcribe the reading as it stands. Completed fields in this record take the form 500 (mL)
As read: 16 (mL)
